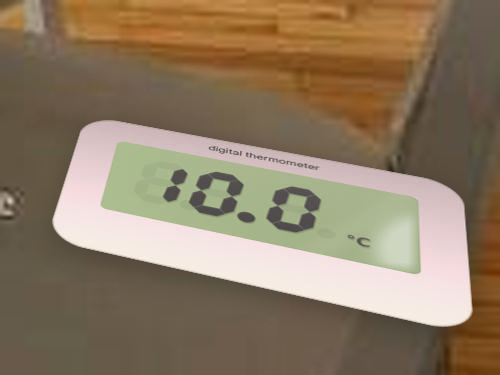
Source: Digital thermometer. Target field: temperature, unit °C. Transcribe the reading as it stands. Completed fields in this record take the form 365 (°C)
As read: 10.0 (°C)
